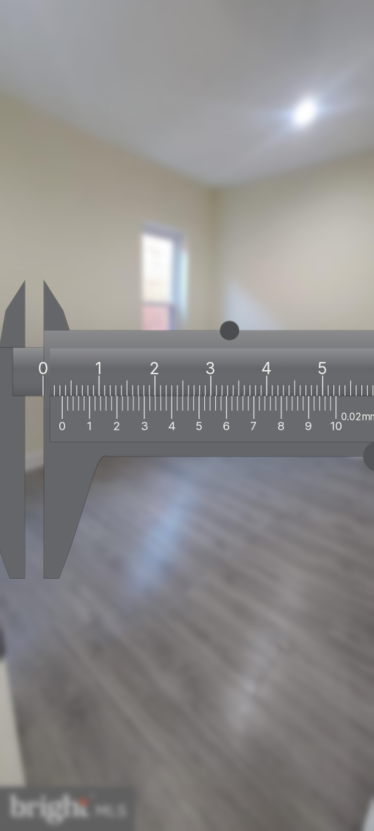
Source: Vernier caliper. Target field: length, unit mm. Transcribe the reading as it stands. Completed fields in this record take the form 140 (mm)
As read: 3.4 (mm)
